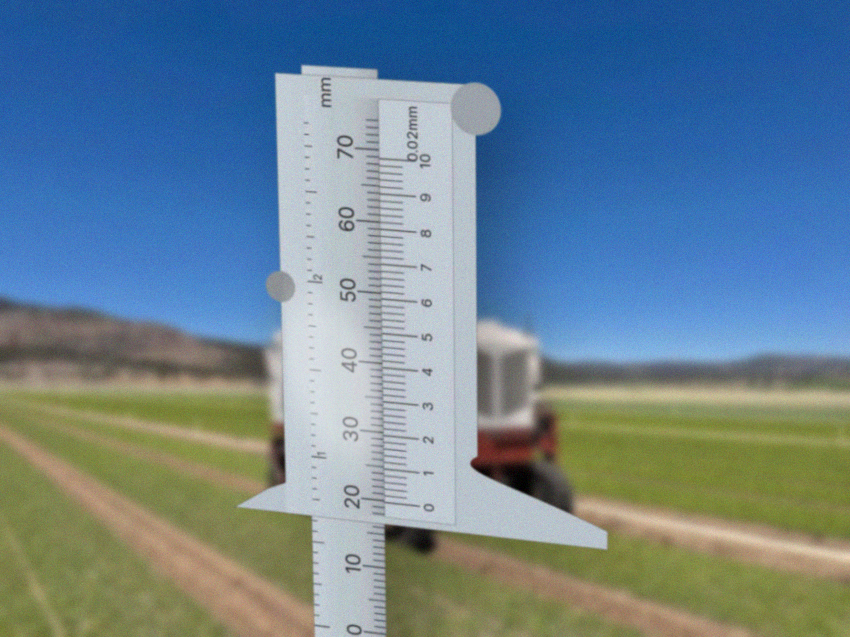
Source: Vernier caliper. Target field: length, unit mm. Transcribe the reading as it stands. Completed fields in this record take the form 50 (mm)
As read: 19.8 (mm)
